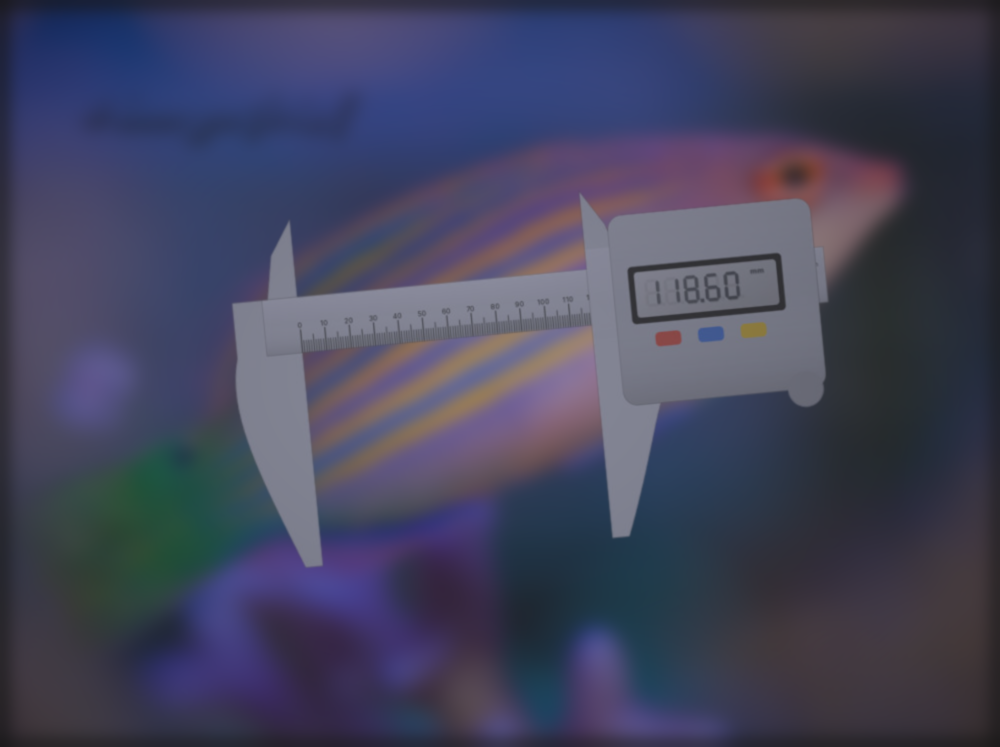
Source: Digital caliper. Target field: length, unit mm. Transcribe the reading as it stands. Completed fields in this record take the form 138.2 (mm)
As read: 118.60 (mm)
